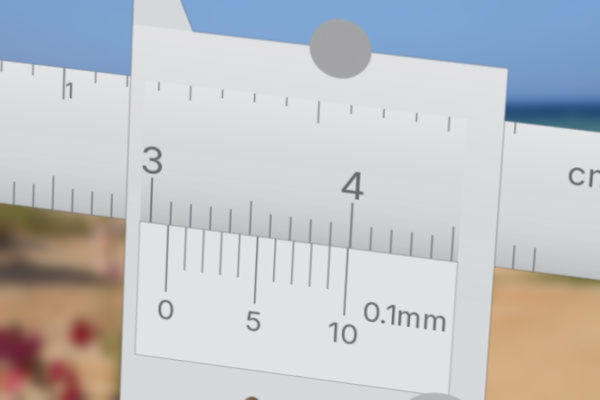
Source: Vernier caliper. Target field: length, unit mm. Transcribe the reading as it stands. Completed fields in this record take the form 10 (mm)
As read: 30.9 (mm)
